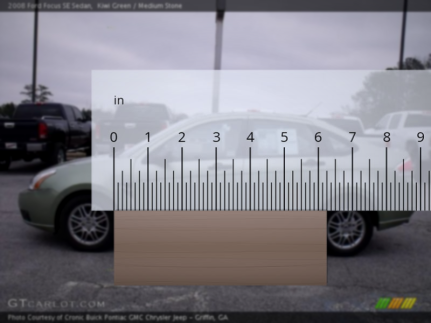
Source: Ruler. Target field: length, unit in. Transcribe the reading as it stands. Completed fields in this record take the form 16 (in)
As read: 6.25 (in)
